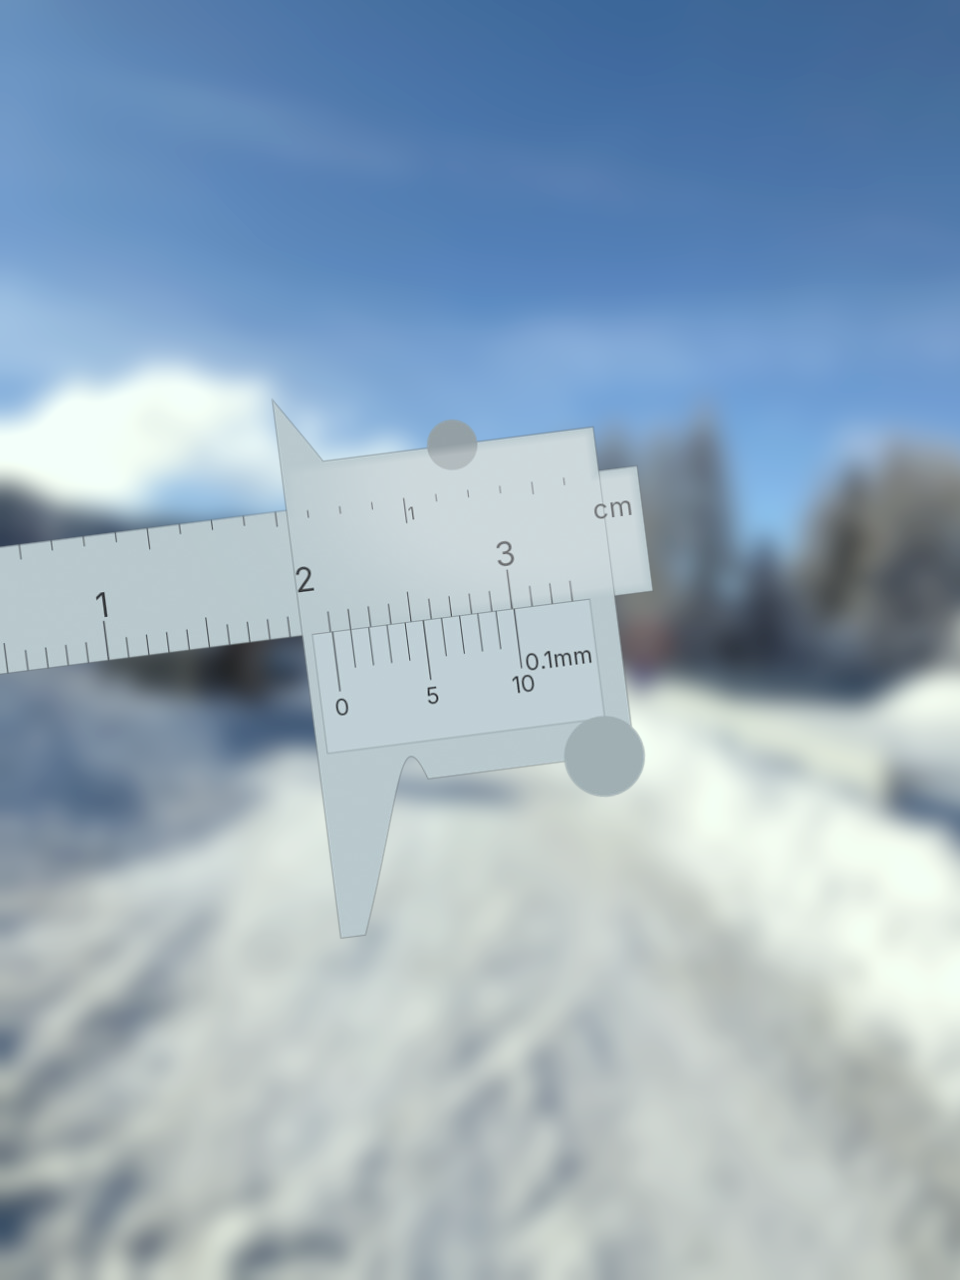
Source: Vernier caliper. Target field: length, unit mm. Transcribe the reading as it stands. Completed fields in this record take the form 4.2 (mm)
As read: 21.1 (mm)
